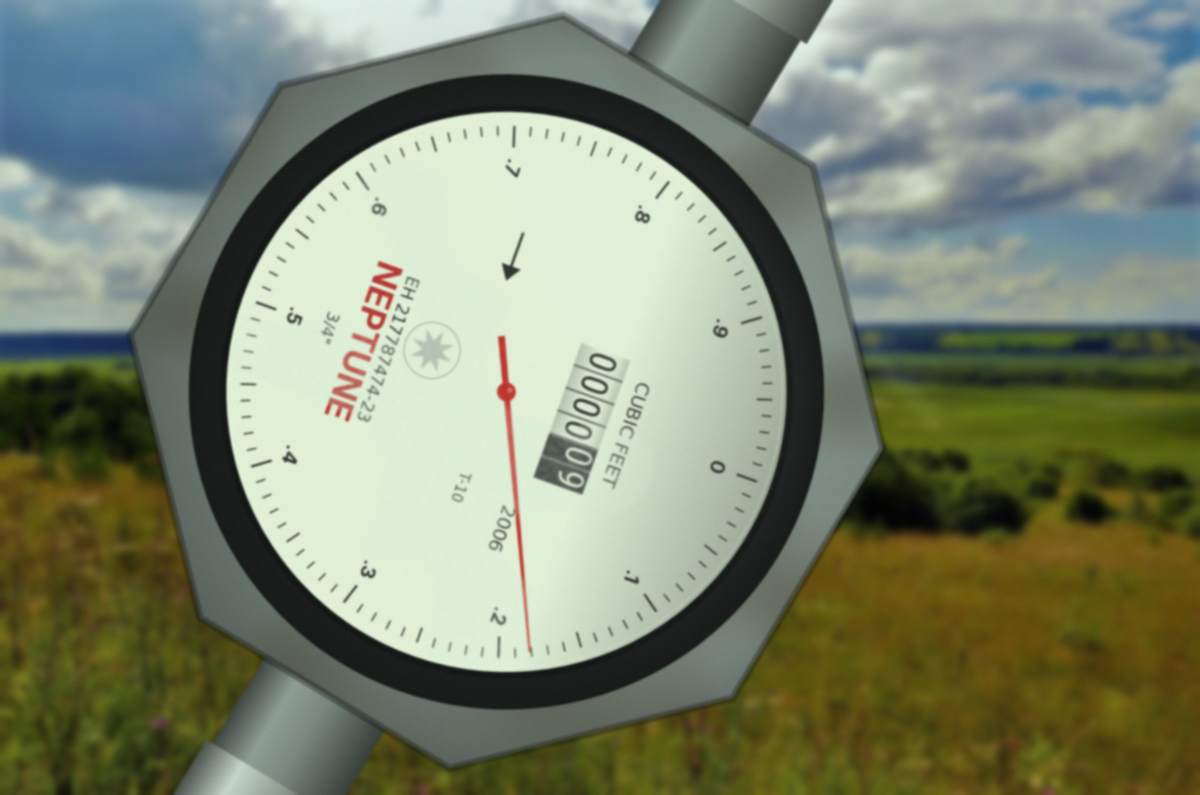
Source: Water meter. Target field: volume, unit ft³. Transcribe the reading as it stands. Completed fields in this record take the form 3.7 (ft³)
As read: 9.18 (ft³)
